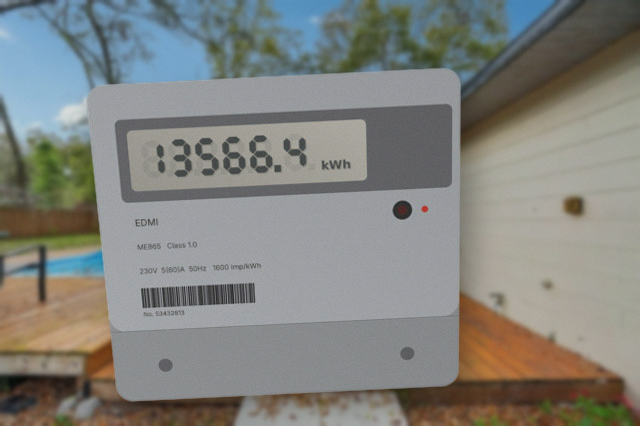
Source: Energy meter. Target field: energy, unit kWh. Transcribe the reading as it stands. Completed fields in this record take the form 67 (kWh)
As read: 13566.4 (kWh)
